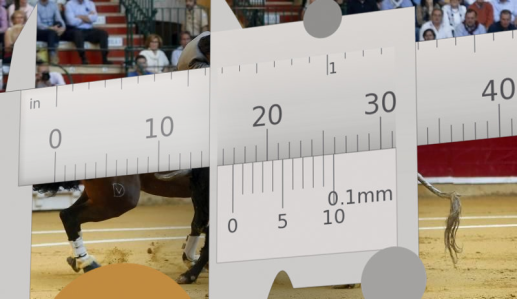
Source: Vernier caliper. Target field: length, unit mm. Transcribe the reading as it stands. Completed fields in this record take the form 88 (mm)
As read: 16.9 (mm)
